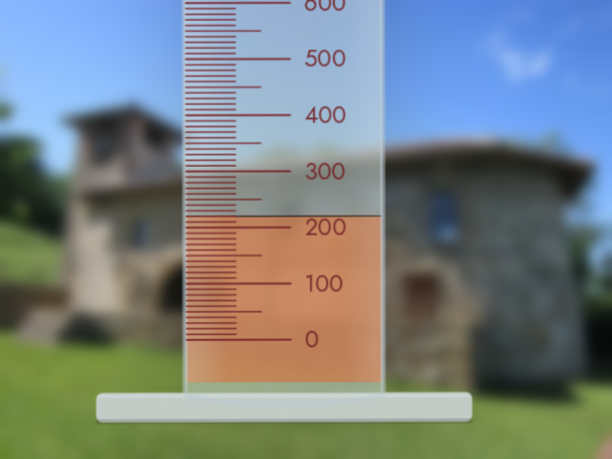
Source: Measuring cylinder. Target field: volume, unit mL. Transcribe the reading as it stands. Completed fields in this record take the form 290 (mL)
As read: 220 (mL)
